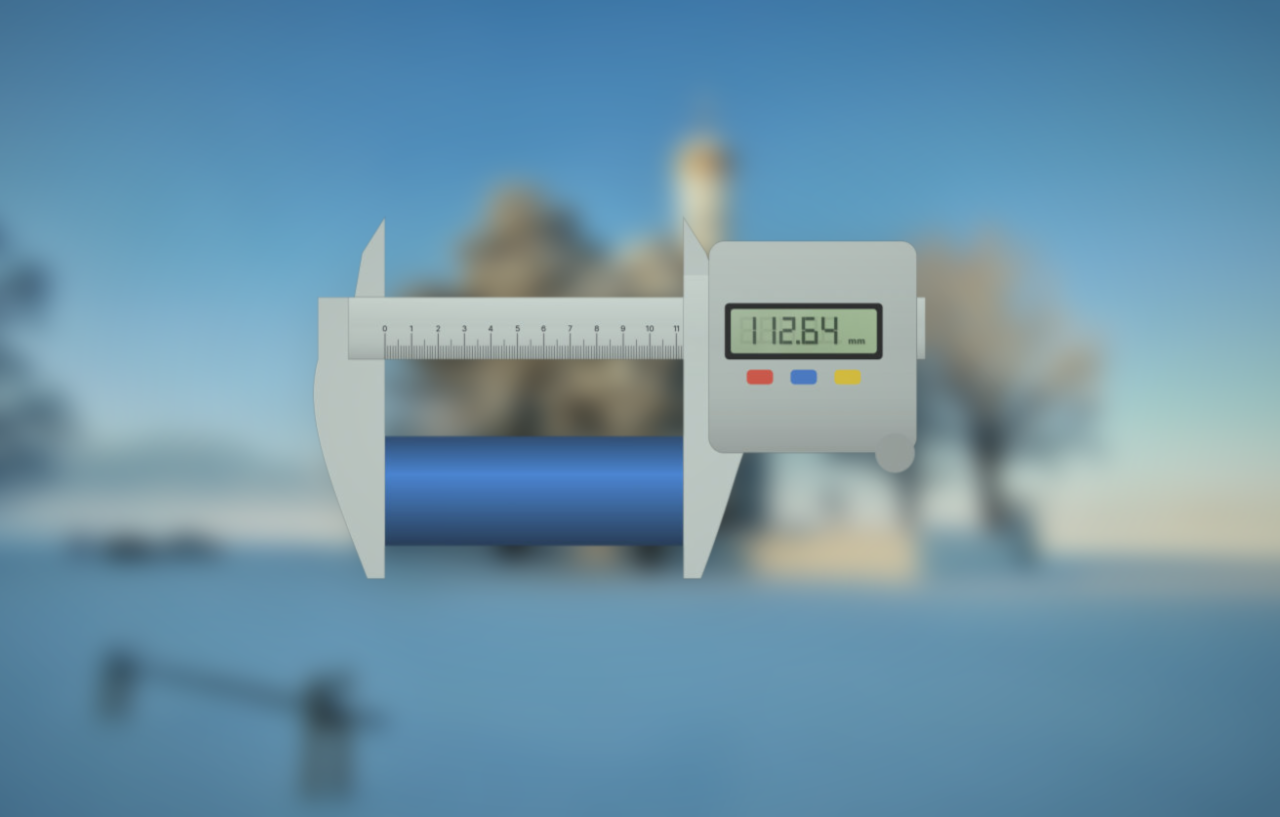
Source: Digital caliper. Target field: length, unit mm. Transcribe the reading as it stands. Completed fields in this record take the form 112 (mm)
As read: 112.64 (mm)
